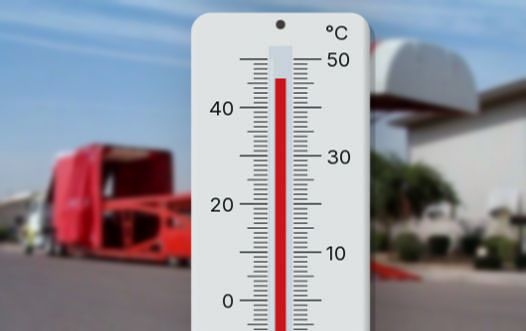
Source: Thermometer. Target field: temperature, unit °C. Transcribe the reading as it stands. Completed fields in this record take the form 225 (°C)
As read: 46 (°C)
